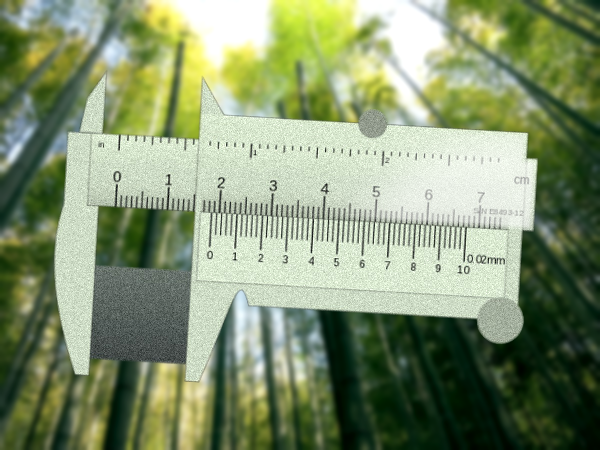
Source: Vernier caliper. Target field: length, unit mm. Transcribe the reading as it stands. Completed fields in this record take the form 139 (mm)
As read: 18.5 (mm)
